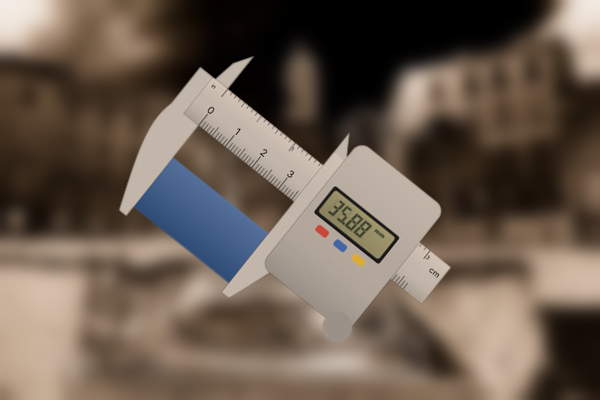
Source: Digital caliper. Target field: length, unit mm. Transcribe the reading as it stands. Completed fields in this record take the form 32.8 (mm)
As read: 35.88 (mm)
